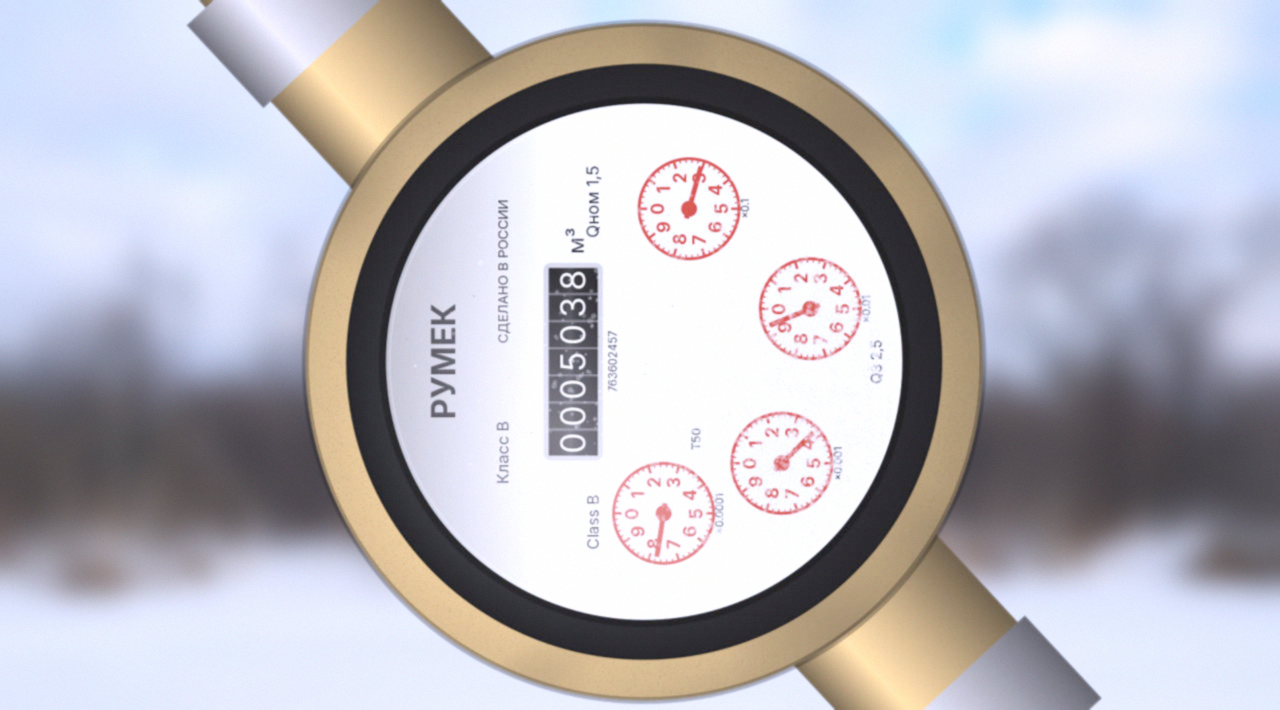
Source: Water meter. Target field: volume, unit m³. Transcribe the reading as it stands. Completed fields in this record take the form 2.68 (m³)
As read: 5038.2937 (m³)
